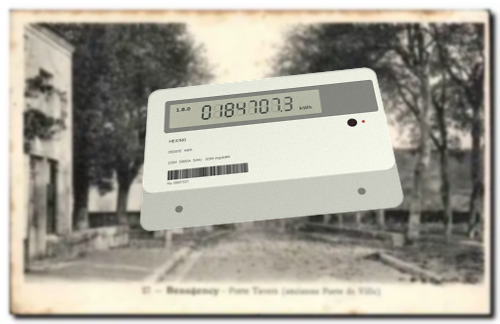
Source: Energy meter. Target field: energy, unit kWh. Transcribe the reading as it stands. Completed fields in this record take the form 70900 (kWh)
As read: 184707.3 (kWh)
